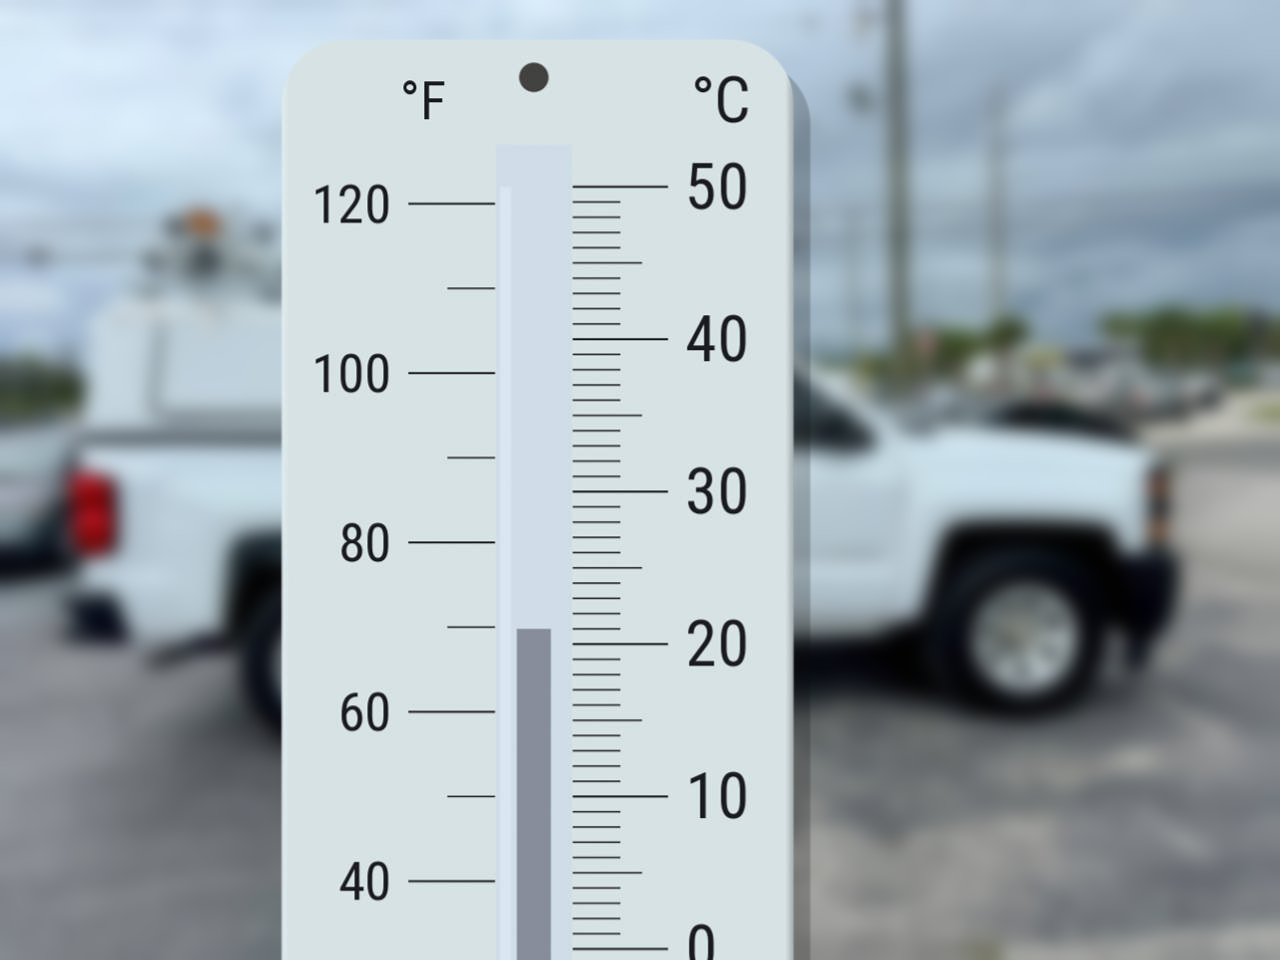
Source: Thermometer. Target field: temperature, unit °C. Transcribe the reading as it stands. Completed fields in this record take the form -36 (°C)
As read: 21 (°C)
